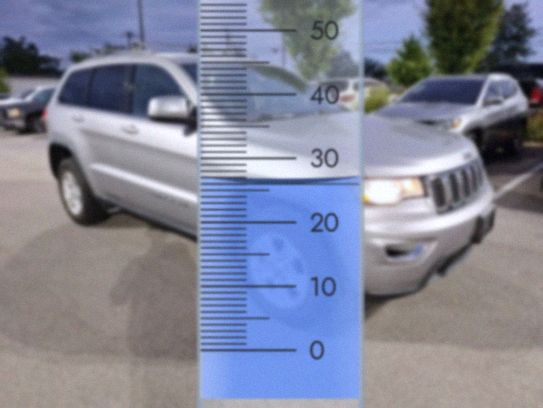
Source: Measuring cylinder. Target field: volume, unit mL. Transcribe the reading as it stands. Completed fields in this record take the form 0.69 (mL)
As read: 26 (mL)
